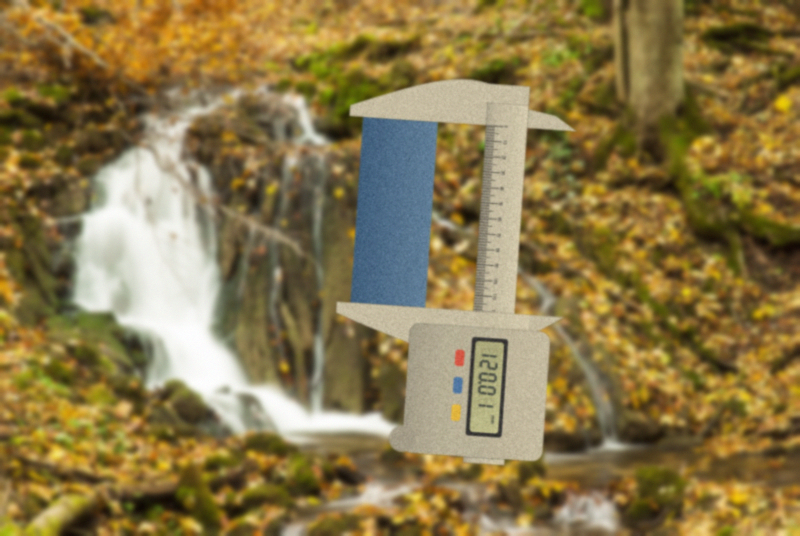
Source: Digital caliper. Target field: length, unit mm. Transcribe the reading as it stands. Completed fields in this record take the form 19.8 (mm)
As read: 120.01 (mm)
